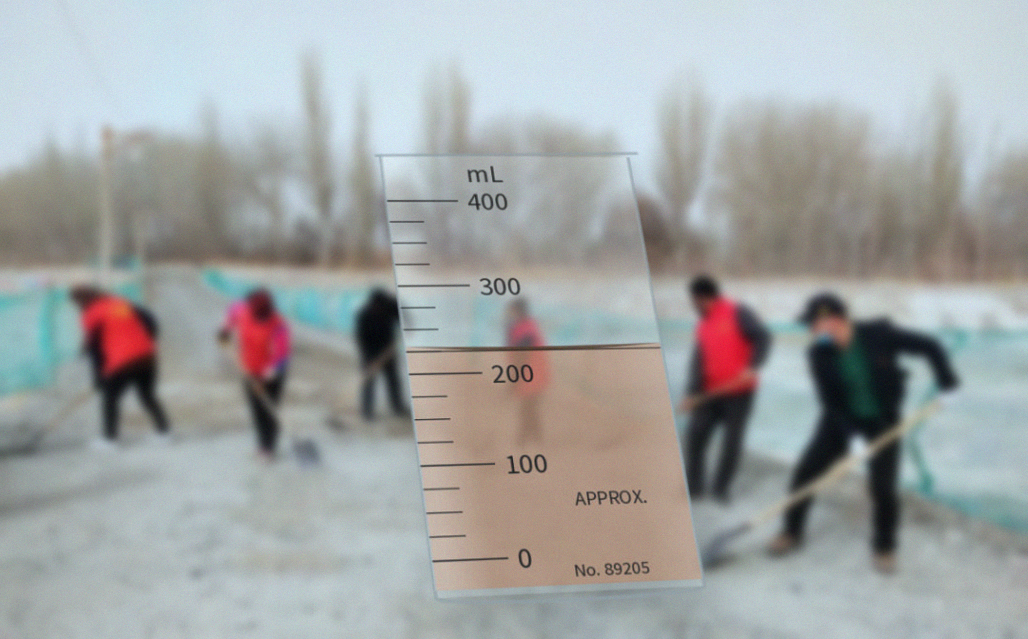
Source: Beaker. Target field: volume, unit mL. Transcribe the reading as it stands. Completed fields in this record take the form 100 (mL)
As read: 225 (mL)
